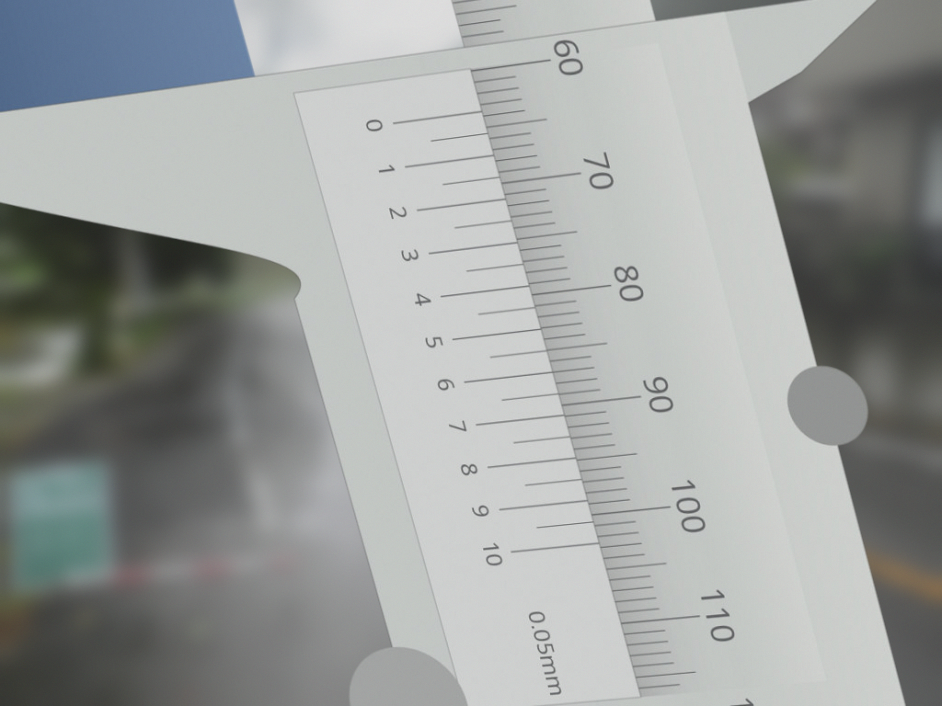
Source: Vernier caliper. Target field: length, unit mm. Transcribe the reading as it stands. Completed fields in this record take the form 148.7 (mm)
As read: 63.6 (mm)
